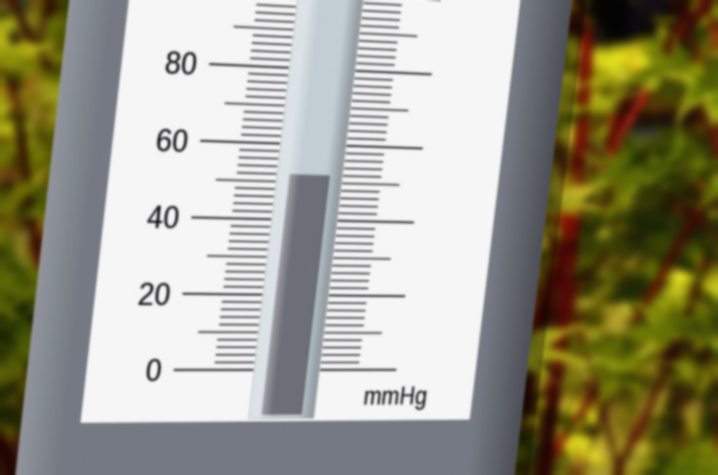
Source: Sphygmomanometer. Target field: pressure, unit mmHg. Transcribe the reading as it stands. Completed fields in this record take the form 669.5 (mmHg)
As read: 52 (mmHg)
